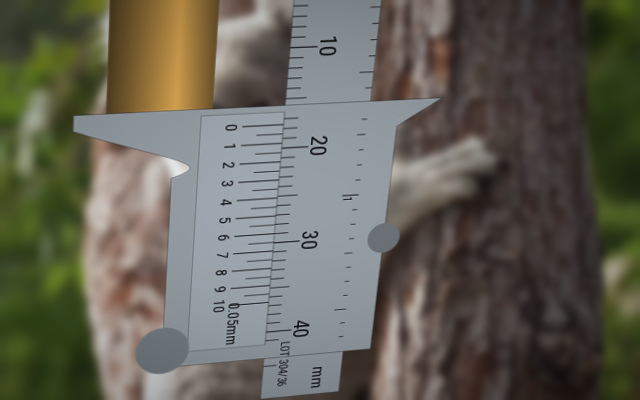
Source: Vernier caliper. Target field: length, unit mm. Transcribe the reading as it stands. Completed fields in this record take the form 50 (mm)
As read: 17.6 (mm)
